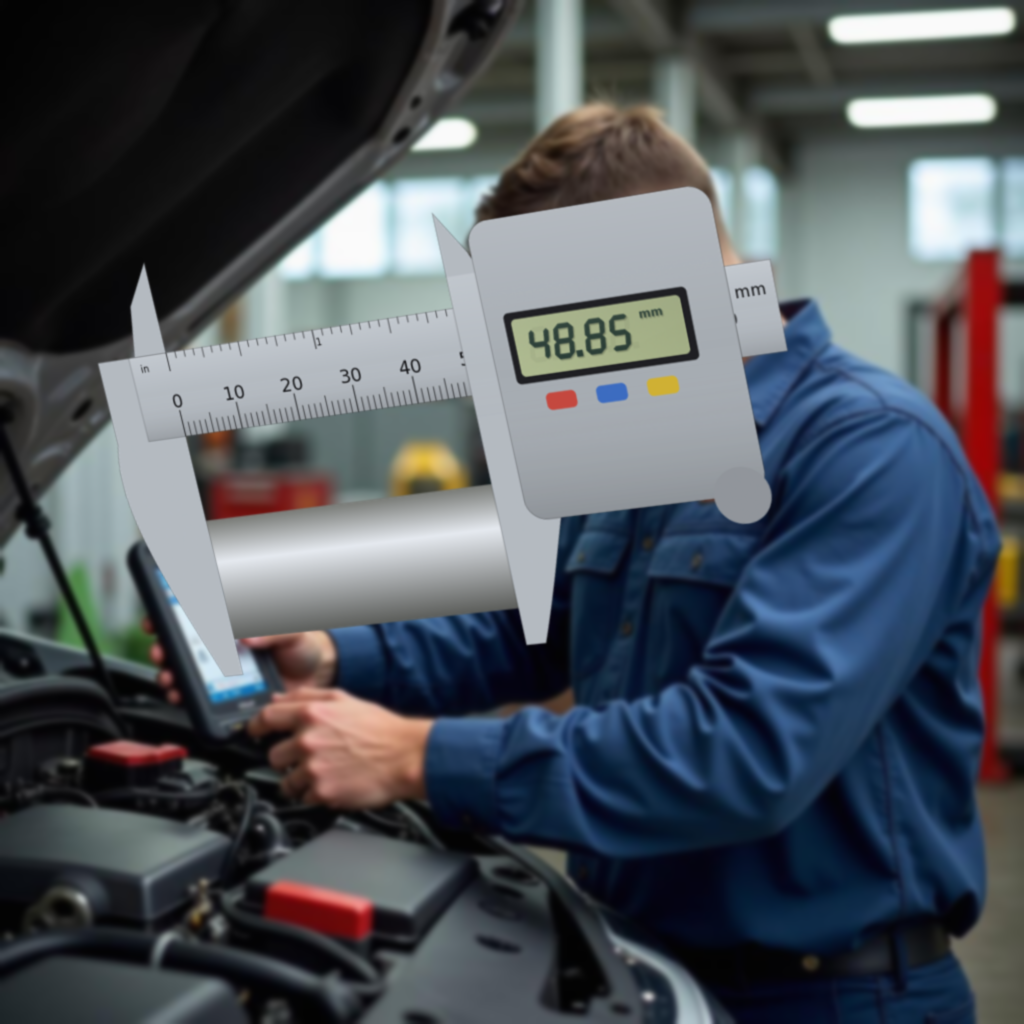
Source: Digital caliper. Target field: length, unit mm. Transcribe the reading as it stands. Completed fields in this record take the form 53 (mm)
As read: 48.85 (mm)
